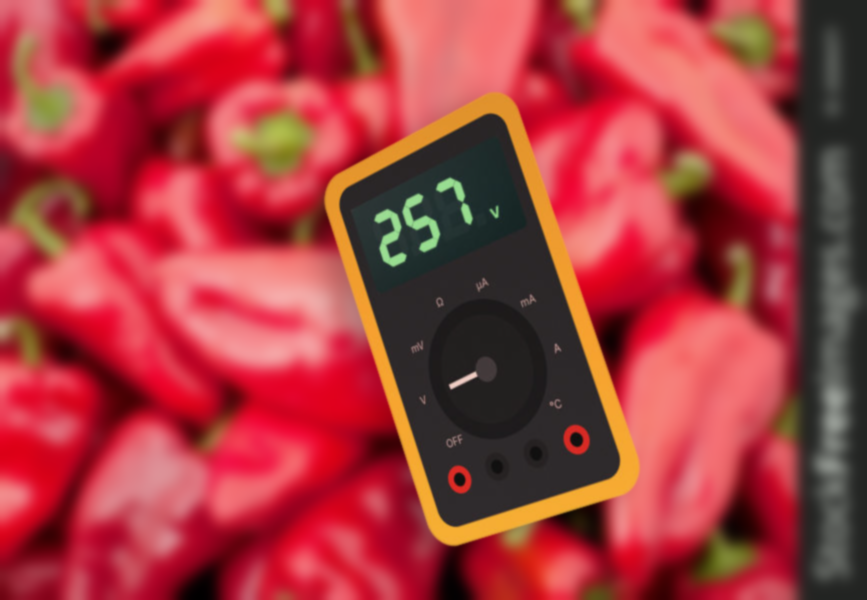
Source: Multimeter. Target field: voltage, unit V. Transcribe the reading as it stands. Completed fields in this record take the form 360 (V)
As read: 257 (V)
